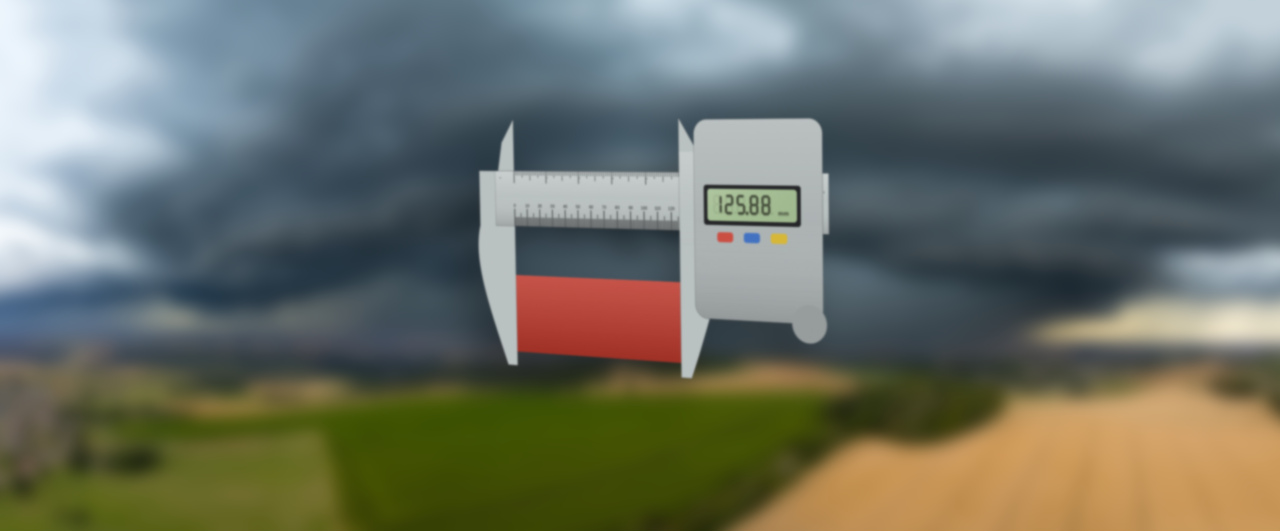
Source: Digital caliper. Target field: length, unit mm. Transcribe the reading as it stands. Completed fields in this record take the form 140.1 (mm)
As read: 125.88 (mm)
